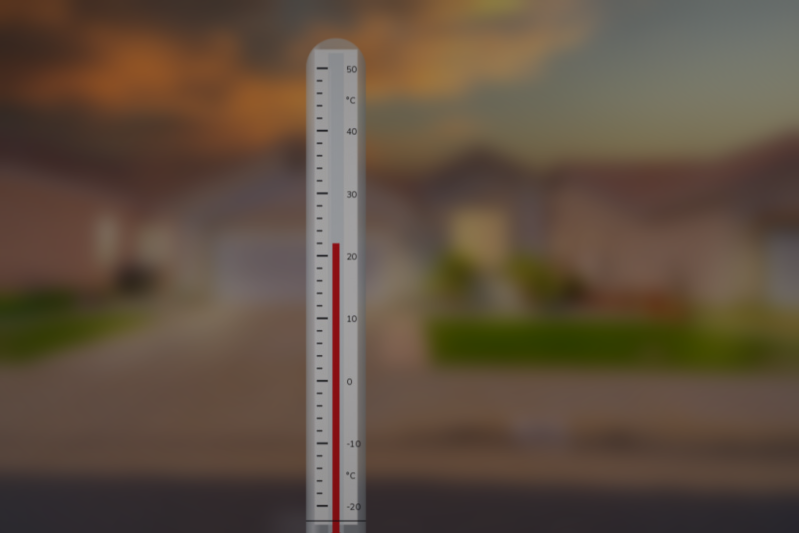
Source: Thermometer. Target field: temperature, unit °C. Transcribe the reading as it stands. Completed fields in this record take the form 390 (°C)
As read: 22 (°C)
